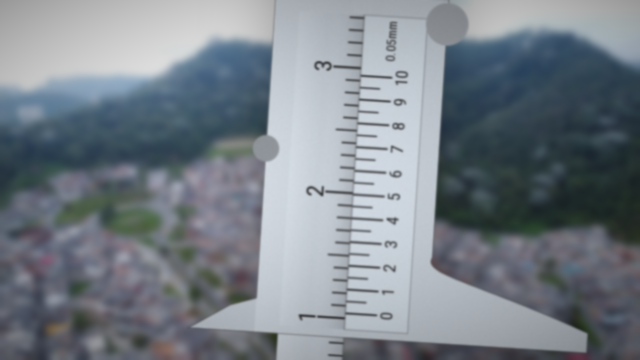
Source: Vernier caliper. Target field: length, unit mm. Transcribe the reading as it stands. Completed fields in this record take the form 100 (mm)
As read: 10.4 (mm)
